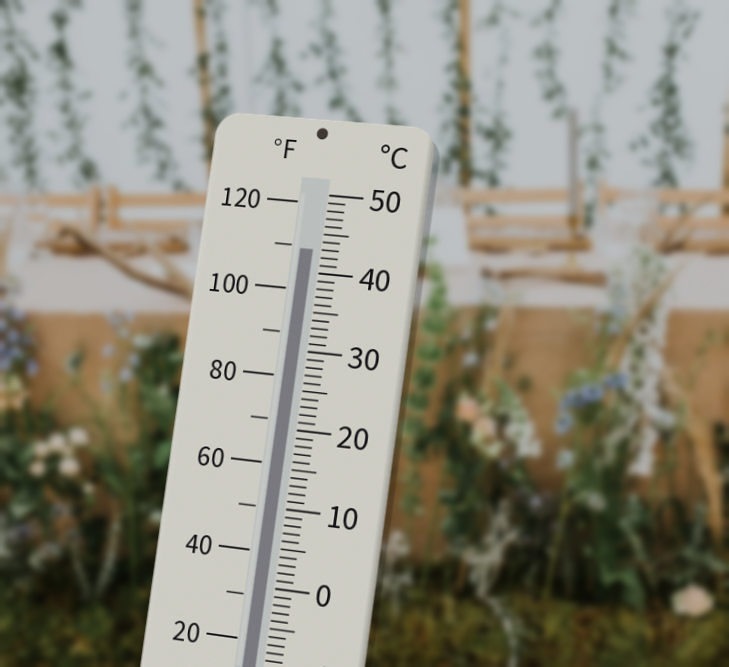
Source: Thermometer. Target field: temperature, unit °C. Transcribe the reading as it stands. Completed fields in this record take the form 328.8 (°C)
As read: 43 (°C)
